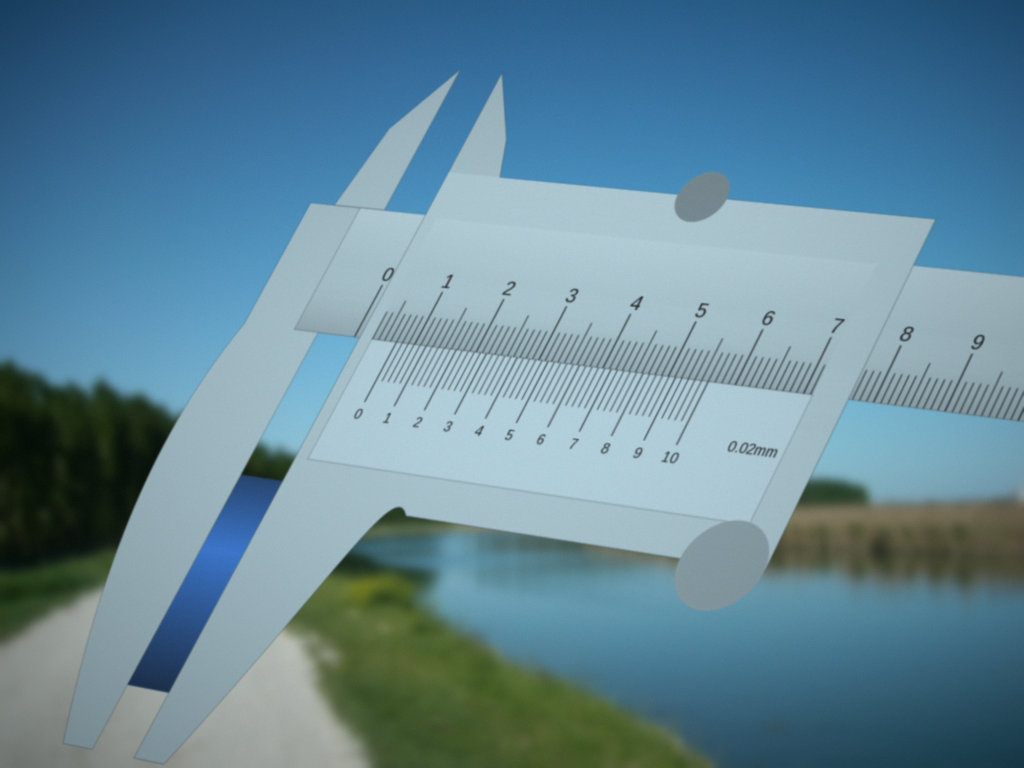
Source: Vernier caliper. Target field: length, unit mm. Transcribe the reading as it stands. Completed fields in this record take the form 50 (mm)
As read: 7.0 (mm)
